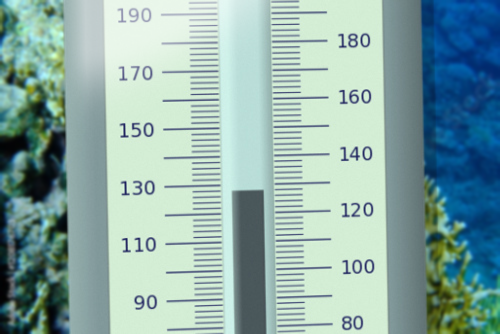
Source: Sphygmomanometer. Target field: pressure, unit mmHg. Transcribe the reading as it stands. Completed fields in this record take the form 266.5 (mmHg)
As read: 128 (mmHg)
